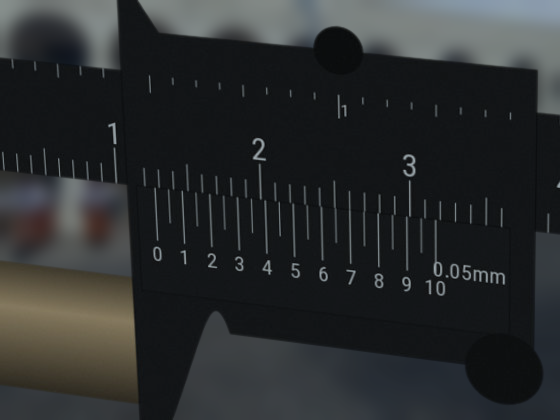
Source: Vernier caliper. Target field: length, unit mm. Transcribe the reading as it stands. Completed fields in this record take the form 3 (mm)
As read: 12.7 (mm)
